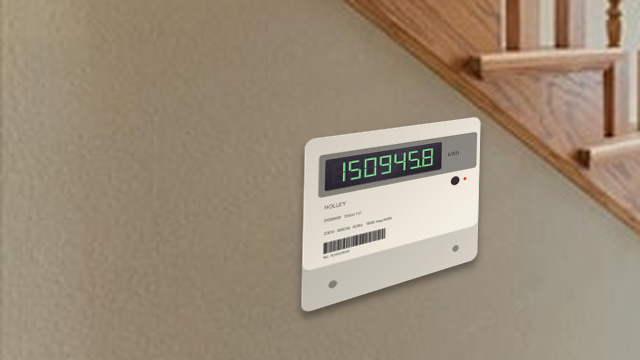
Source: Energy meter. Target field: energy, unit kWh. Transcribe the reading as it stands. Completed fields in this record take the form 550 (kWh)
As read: 150945.8 (kWh)
